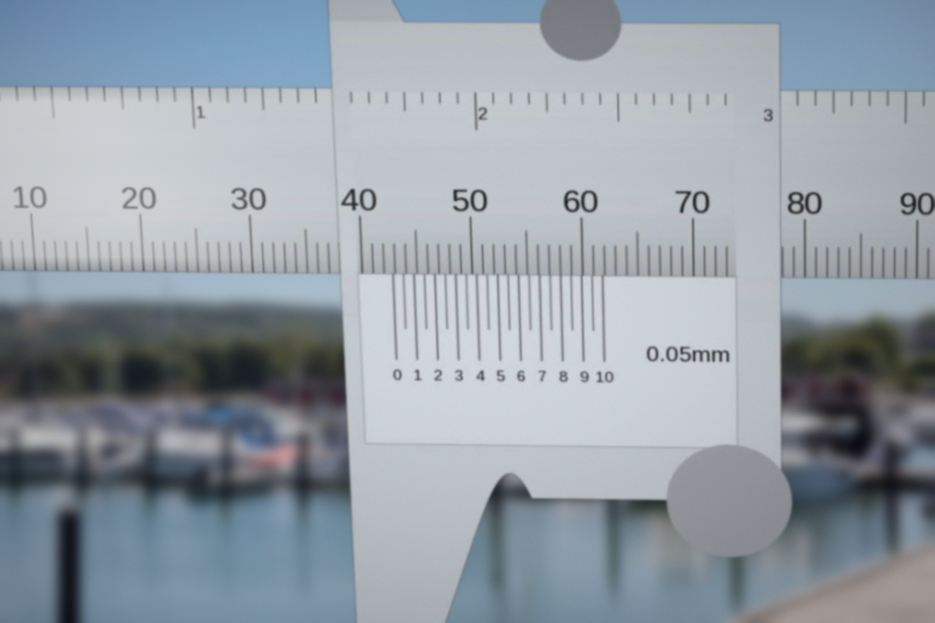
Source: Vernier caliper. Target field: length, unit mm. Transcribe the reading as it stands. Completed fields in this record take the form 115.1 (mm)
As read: 42.8 (mm)
